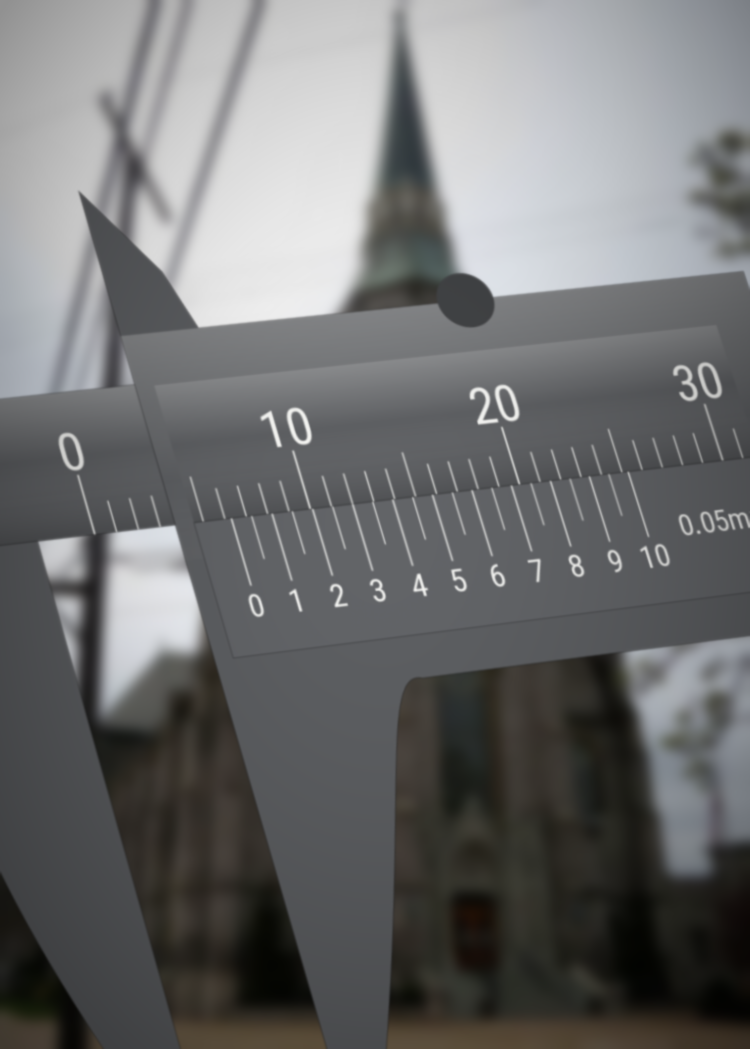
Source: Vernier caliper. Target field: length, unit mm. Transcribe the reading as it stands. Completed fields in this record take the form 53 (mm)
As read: 6.3 (mm)
